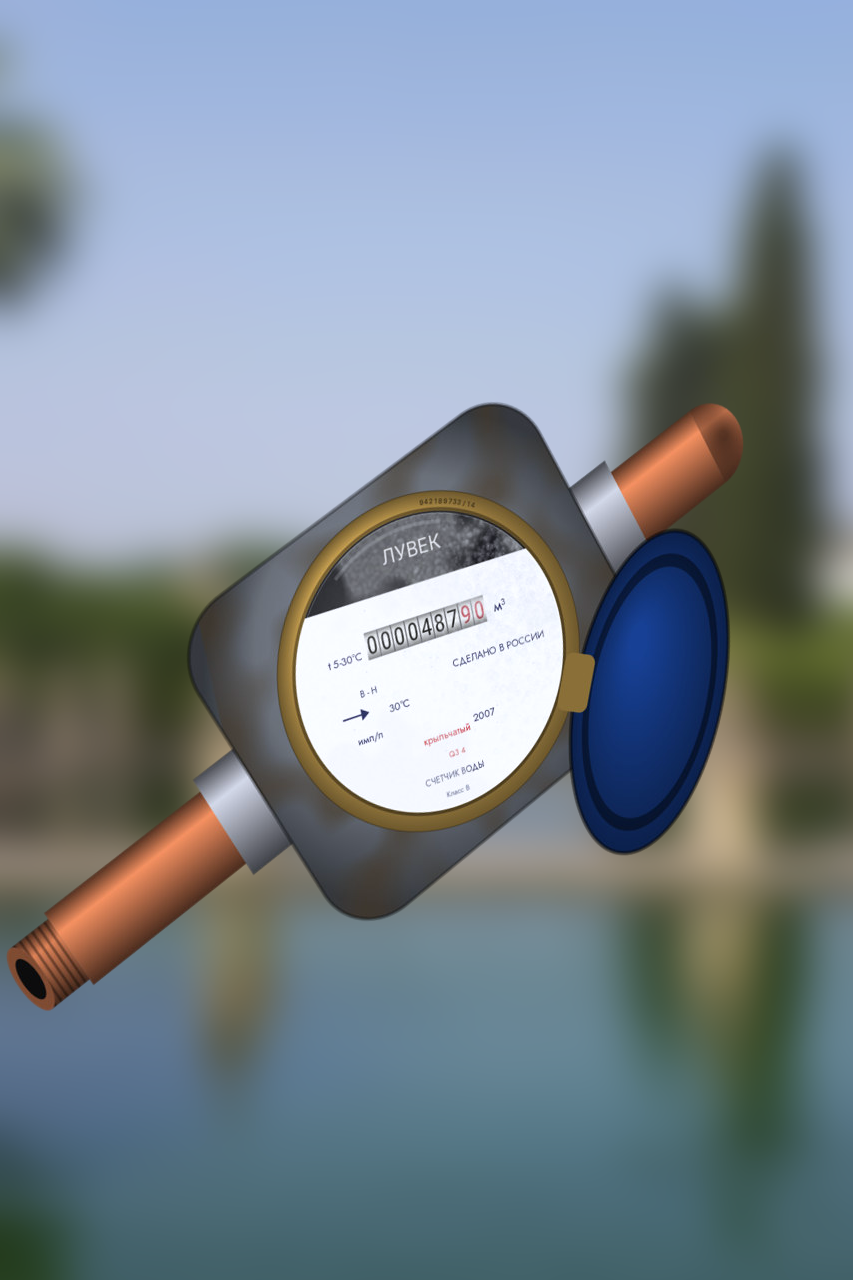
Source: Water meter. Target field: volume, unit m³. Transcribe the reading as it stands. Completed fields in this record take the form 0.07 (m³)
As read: 487.90 (m³)
